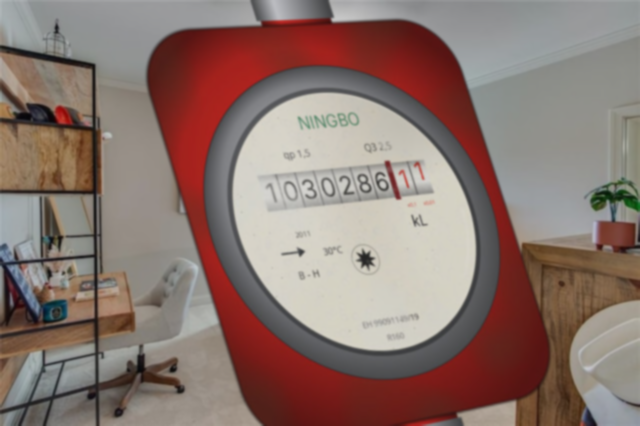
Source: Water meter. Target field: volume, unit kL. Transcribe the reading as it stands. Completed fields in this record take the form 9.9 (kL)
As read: 1030286.11 (kL)
